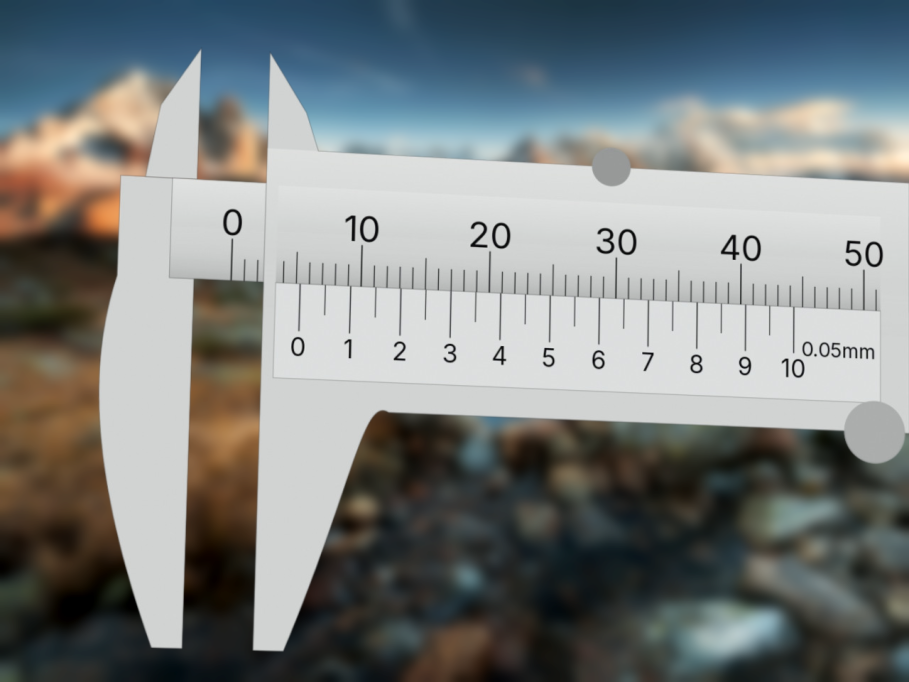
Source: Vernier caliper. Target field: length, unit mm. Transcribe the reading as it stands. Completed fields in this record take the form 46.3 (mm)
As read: 5.3 (mm)
